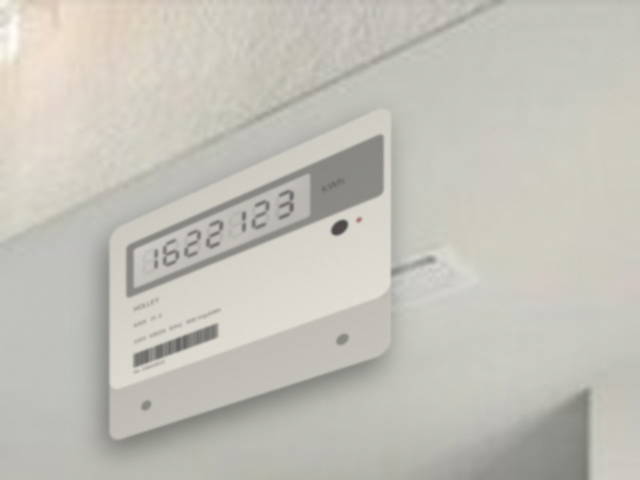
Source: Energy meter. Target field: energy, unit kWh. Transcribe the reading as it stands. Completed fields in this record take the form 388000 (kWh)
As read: 1622123 (kWh)
